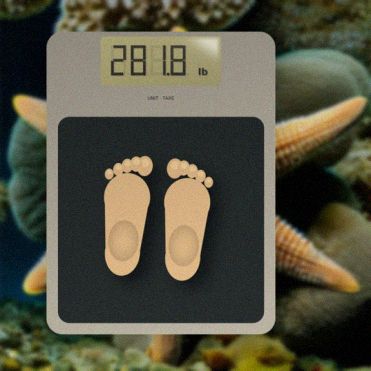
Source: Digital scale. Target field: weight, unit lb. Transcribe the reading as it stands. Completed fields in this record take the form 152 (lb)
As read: 281.8 (lb)
